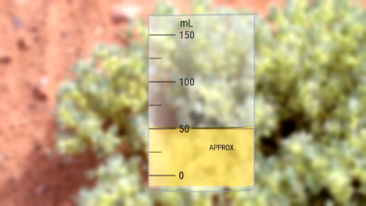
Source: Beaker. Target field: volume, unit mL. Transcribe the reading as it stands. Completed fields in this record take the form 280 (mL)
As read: 50 (mL)
